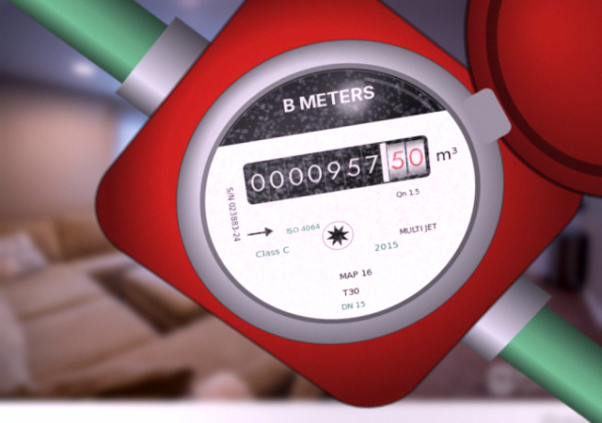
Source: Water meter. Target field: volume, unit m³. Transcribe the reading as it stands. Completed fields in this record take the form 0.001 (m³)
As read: 957.50 (m³)
